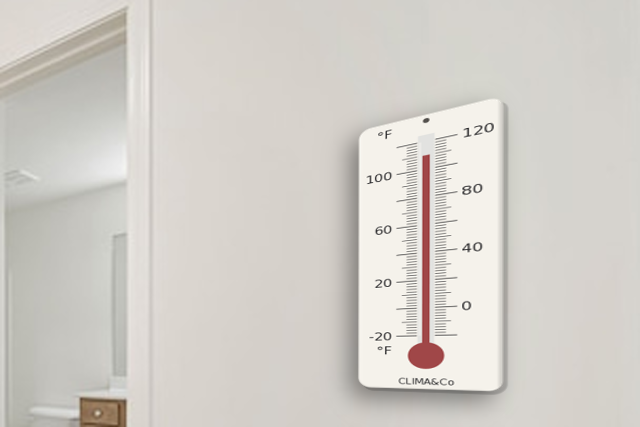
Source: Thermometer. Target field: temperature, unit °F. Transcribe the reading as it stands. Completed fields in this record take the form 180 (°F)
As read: 110 (°F)
